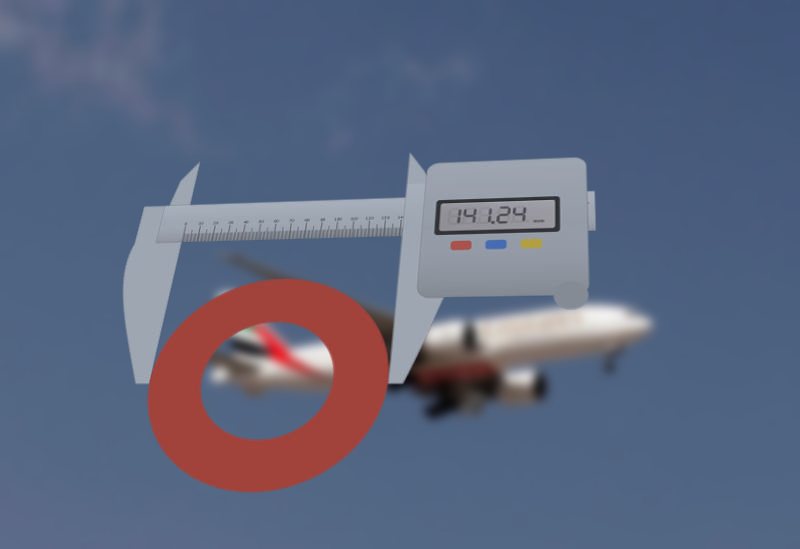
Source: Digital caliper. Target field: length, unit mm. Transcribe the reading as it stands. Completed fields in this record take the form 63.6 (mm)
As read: 141.24 (mm)
